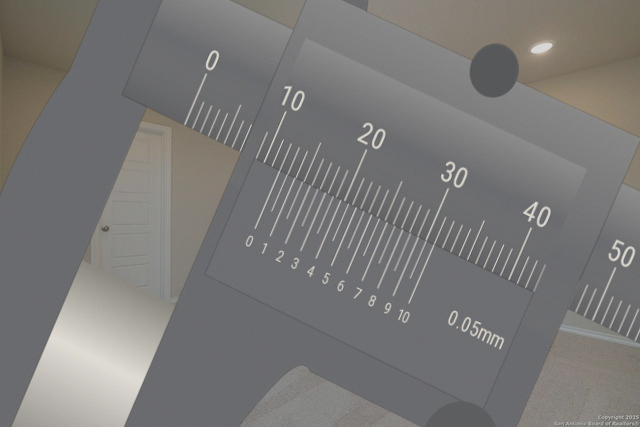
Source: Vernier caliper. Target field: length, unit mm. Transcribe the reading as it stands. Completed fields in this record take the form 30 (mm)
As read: 12.0 (mm)
